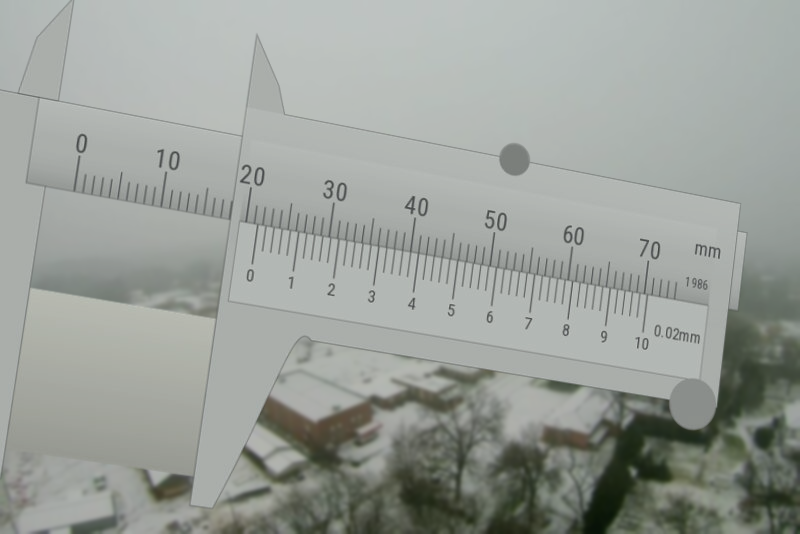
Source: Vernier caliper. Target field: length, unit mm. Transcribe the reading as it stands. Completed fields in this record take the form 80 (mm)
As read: 21.4 (mm)
